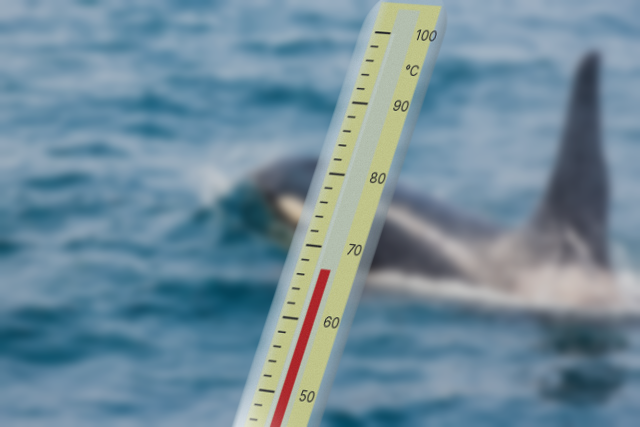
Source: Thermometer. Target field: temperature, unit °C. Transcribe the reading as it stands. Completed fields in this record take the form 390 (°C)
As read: 67 (°C)
